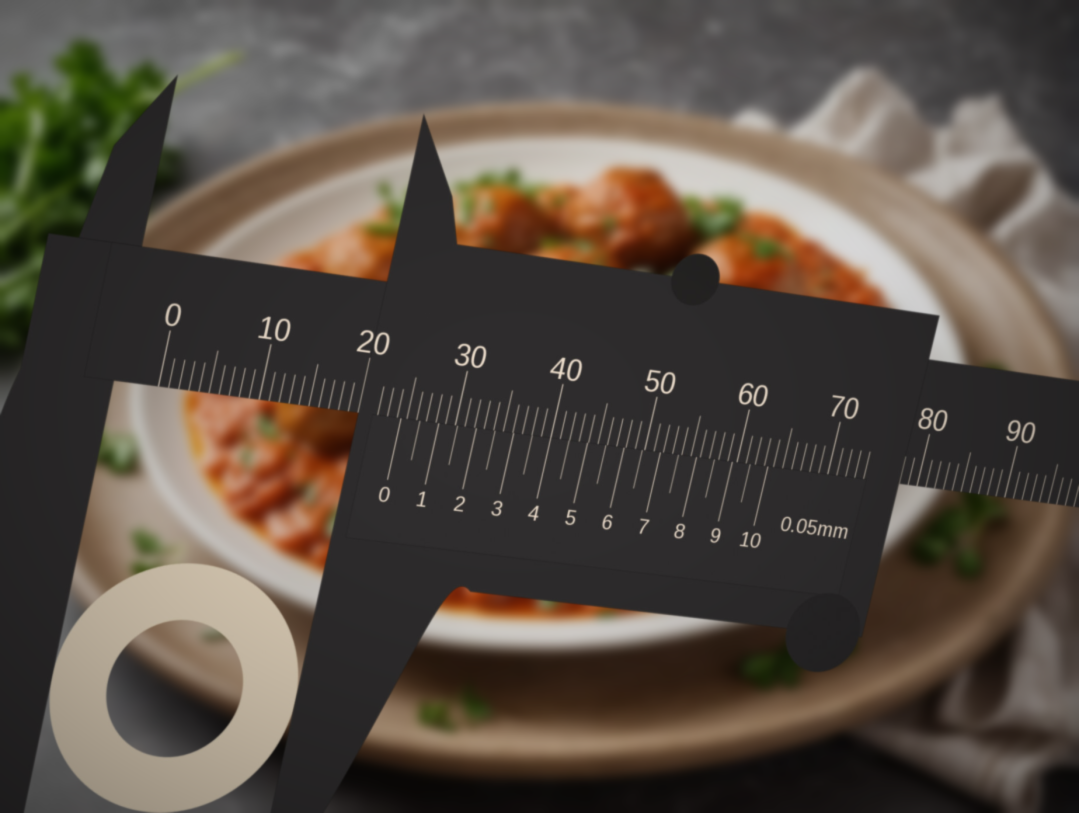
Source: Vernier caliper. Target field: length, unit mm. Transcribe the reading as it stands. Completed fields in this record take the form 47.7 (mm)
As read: 24.4 (mm)
